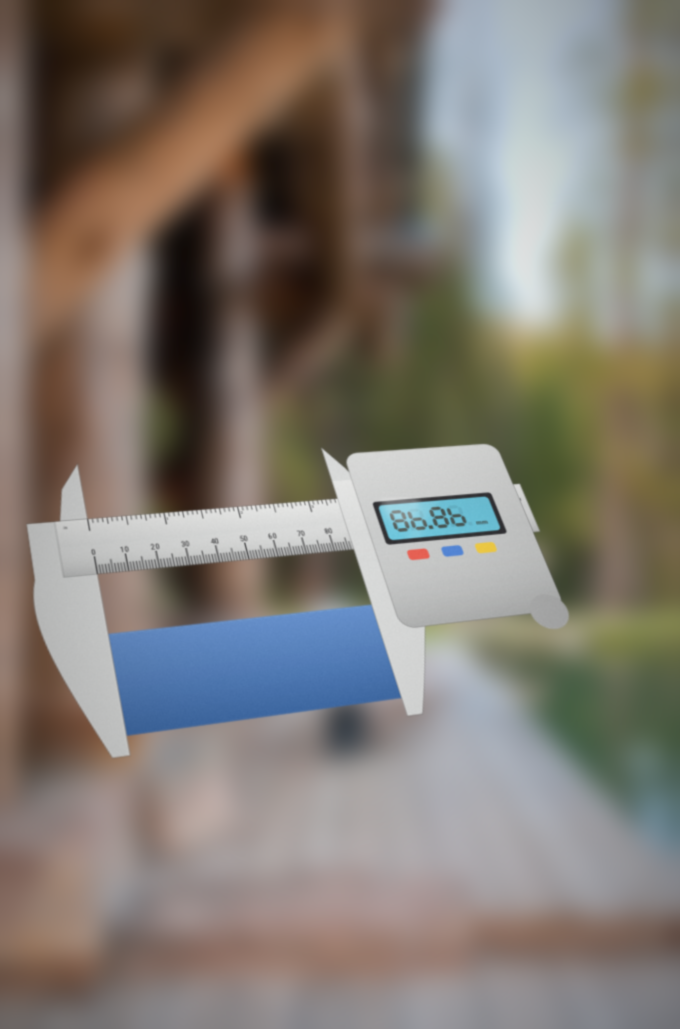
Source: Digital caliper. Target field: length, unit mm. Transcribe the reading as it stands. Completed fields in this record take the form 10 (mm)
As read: 86.86 (mm)
